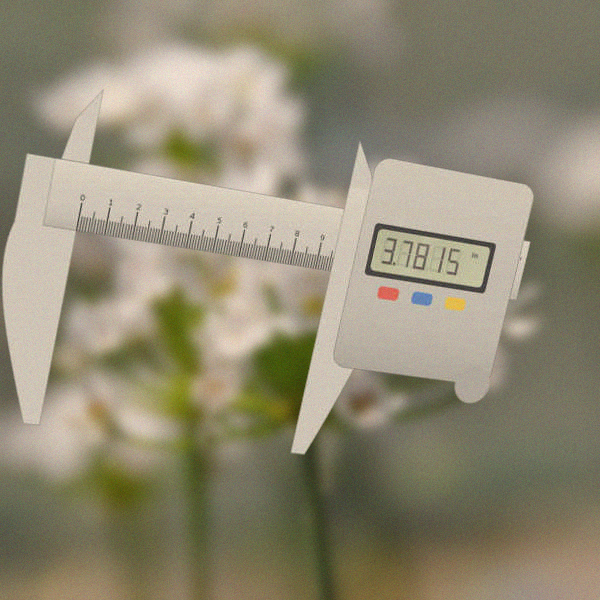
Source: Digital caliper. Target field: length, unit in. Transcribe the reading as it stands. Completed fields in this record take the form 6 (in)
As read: 3.7815 (in)
